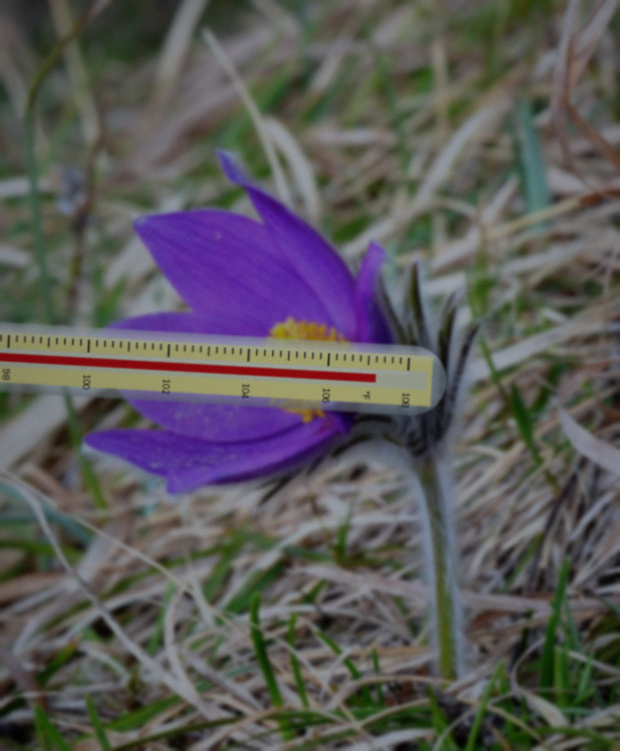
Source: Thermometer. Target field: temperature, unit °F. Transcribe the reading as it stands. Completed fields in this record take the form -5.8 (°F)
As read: 107.2 (°F)
